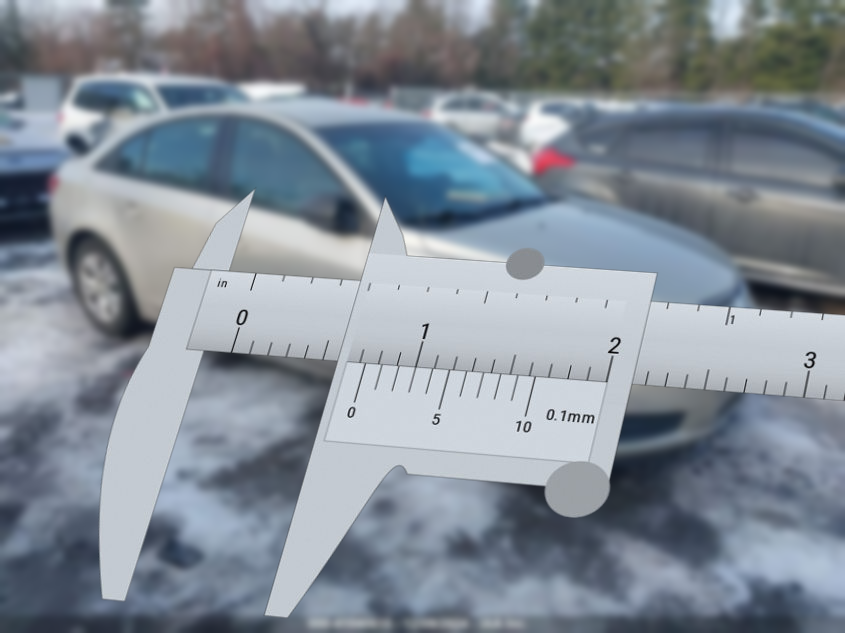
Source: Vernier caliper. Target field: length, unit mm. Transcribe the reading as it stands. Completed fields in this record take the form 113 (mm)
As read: 7.3 (mm)
